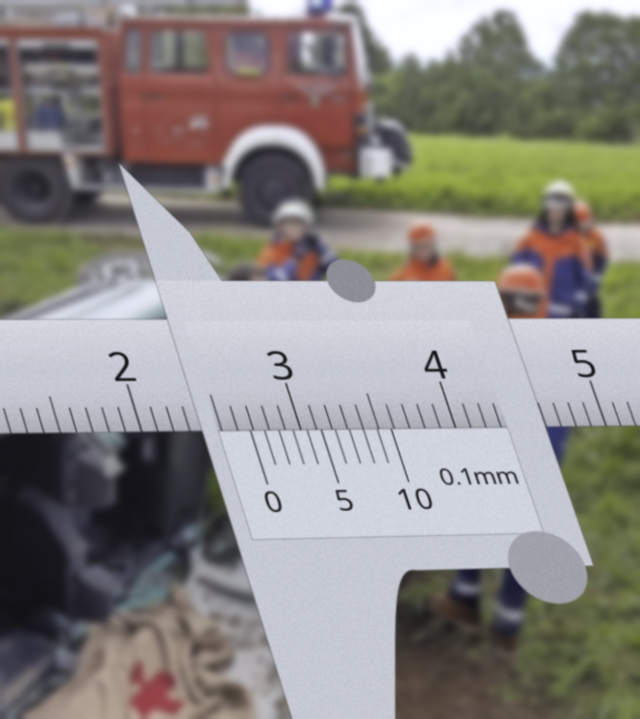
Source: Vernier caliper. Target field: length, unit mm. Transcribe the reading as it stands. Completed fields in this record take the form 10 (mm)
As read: 26.8 (mm)
